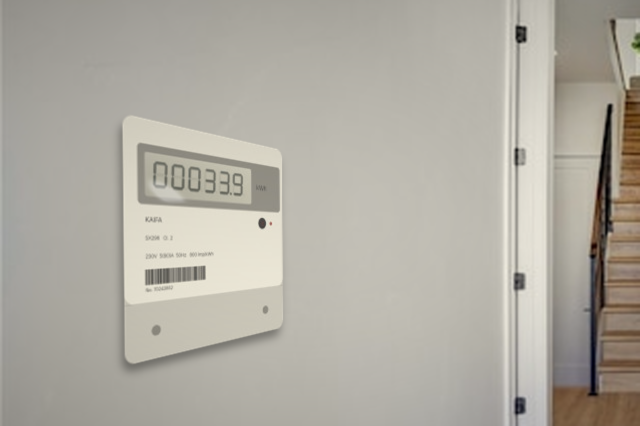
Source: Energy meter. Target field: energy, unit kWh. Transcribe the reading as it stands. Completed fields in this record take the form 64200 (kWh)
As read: 33.9 (kWh)
